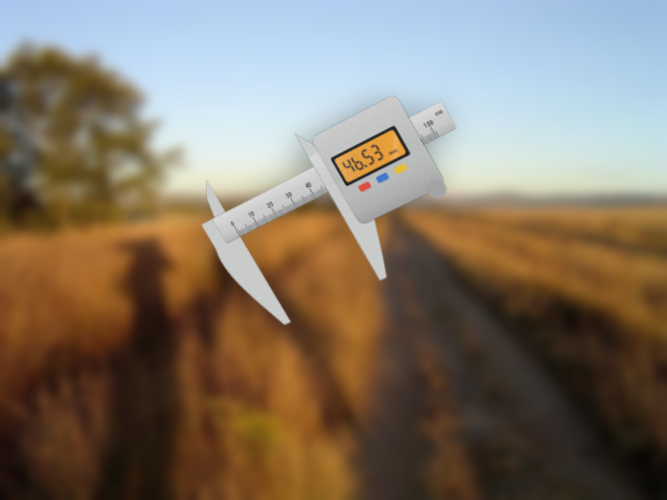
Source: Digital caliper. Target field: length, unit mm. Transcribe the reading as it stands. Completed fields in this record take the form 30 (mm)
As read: 46.53 (mm)
